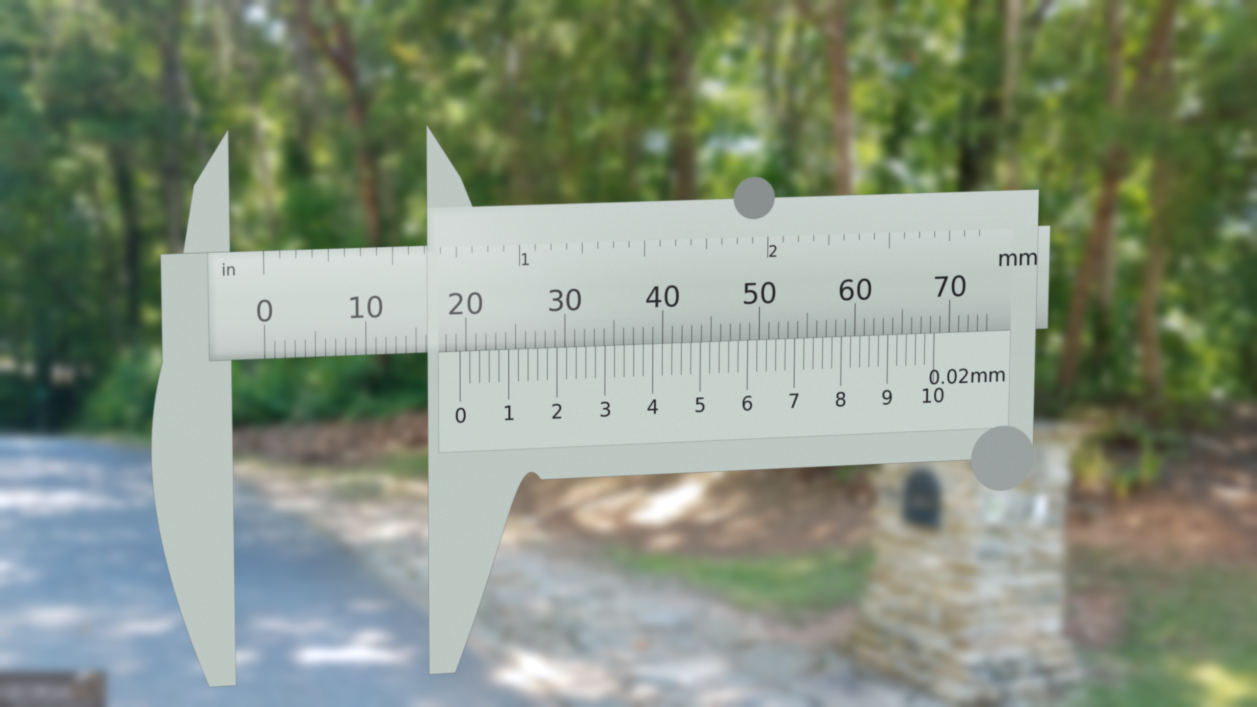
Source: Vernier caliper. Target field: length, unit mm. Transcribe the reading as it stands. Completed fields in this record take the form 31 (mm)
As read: 19.4 (mm)
